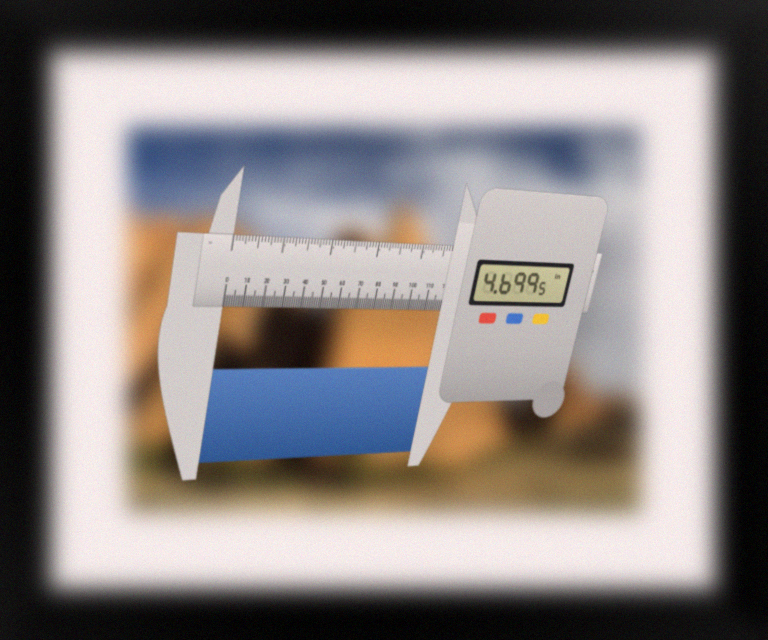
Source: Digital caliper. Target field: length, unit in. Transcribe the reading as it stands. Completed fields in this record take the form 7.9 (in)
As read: 4.6995 (in)
